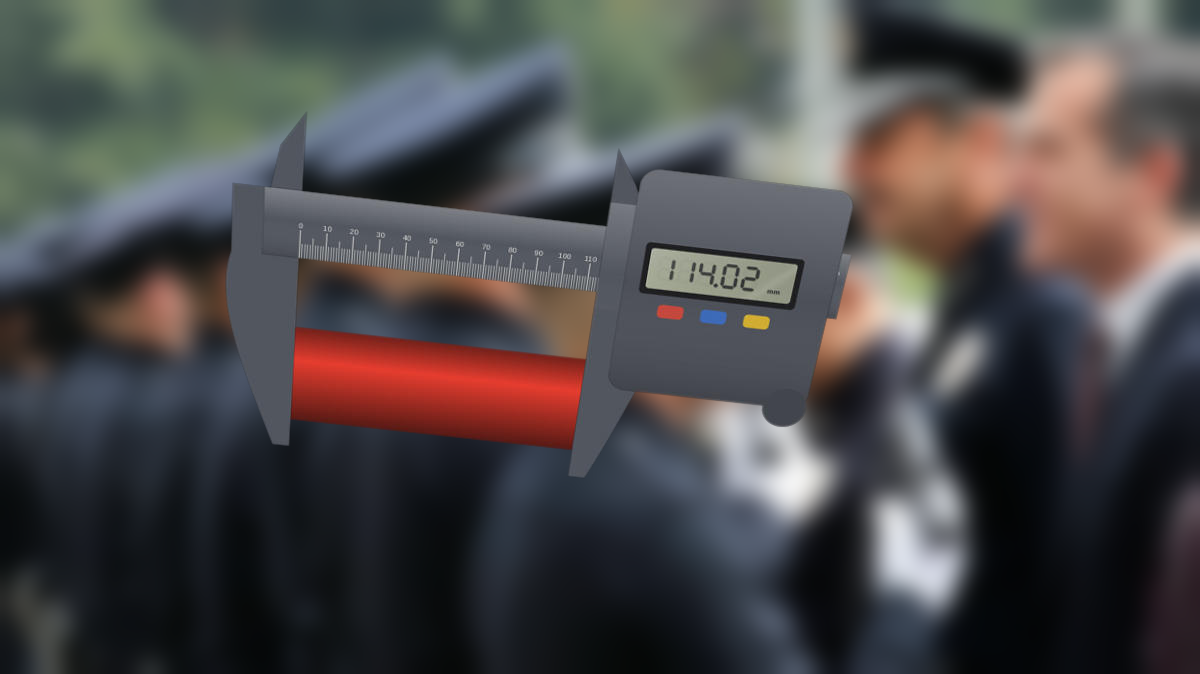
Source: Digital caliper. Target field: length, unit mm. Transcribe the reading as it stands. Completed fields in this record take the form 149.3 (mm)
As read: 114.02 (mm)
